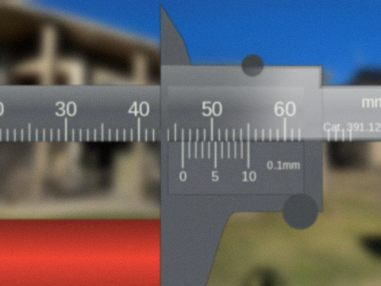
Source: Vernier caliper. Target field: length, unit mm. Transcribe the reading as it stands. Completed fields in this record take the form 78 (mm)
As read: 46.0 (mm)
